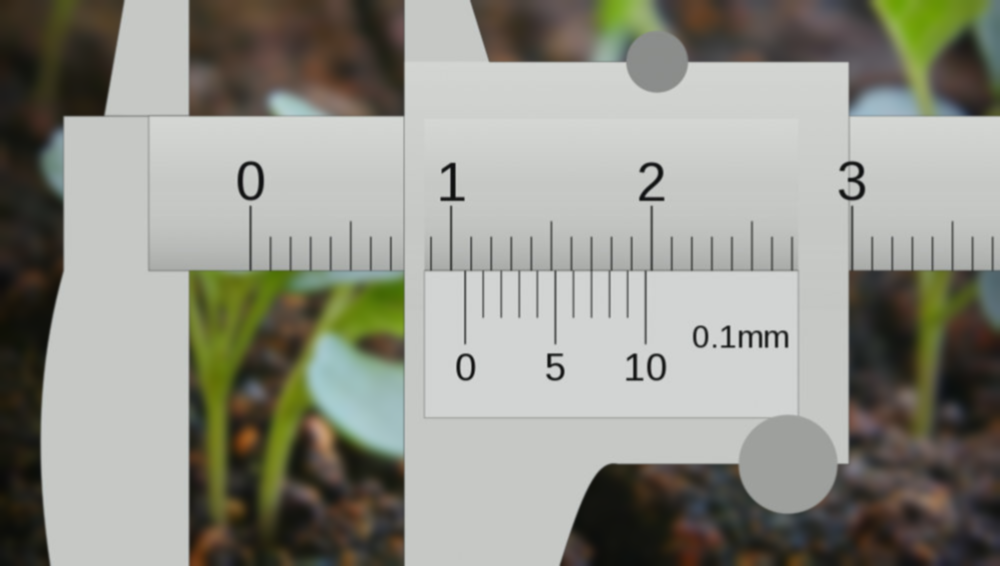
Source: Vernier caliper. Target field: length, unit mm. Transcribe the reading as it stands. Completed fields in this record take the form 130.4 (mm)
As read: 10.7 (mm)
